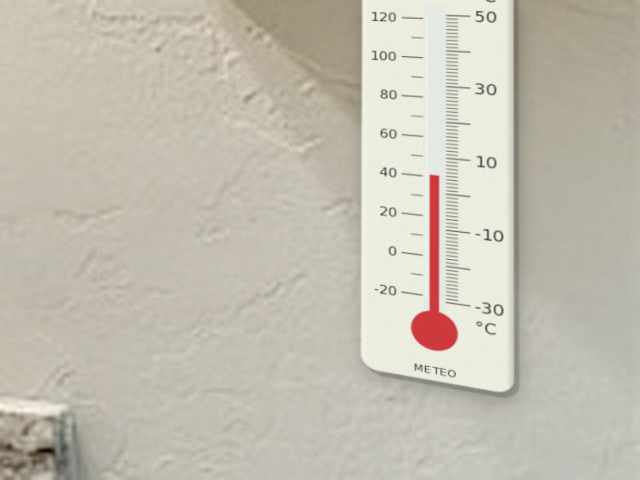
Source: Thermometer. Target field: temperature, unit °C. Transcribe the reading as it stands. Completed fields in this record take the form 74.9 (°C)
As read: 5 (°C)
